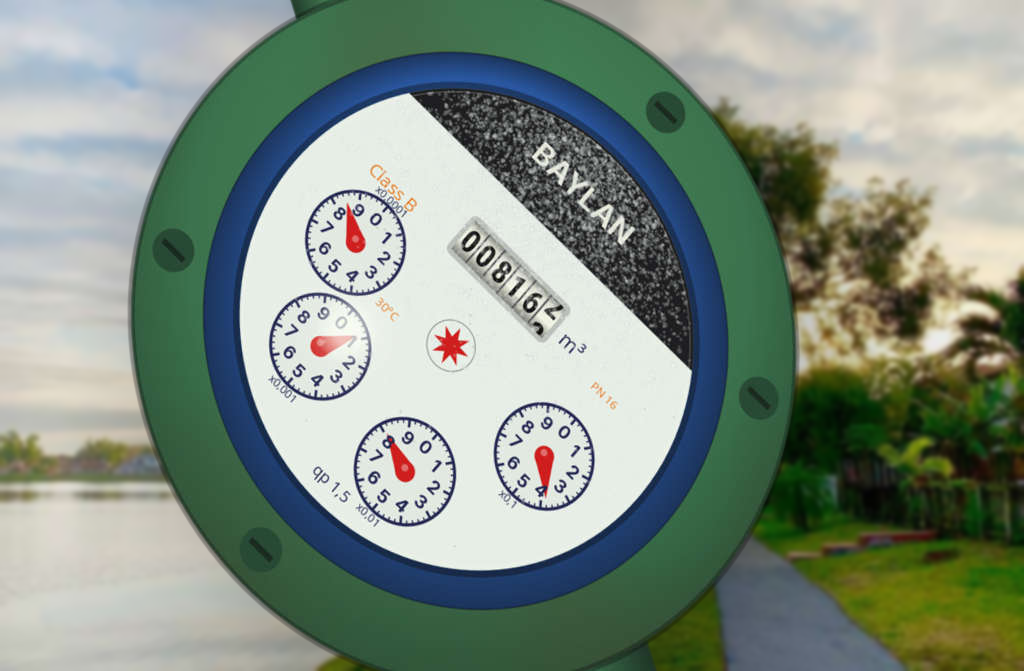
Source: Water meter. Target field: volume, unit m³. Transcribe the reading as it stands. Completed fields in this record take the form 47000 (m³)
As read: 8162.3808 (m³)
